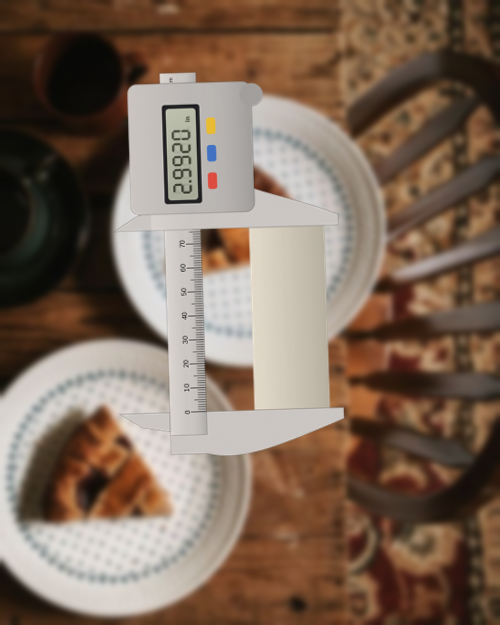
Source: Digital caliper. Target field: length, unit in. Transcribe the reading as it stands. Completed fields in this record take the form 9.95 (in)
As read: 2.9920 (in)
